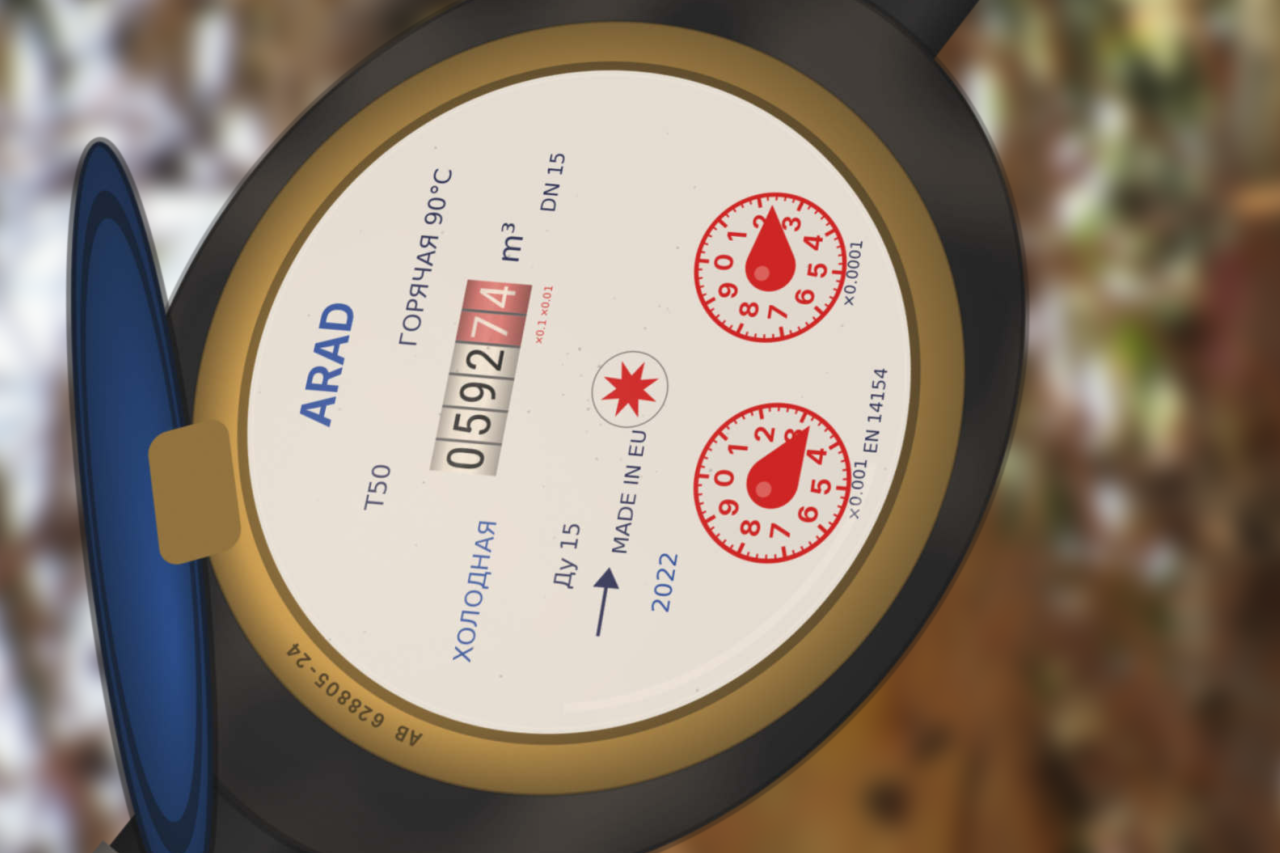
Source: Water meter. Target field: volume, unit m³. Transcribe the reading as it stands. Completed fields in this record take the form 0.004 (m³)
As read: 592.7432 (m³)
